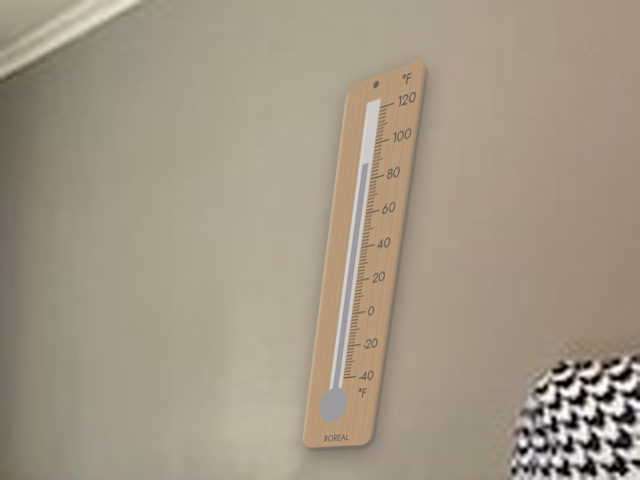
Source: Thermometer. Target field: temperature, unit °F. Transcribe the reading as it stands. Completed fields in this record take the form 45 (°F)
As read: 90 (°F)
